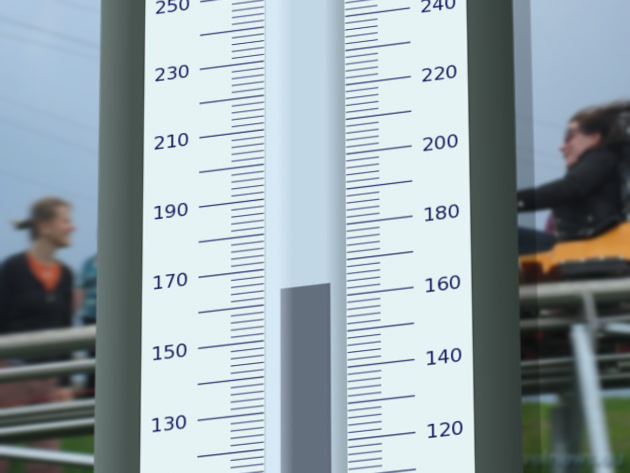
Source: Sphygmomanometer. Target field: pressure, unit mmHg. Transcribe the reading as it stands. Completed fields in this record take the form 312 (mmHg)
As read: 164 (mmHg)
